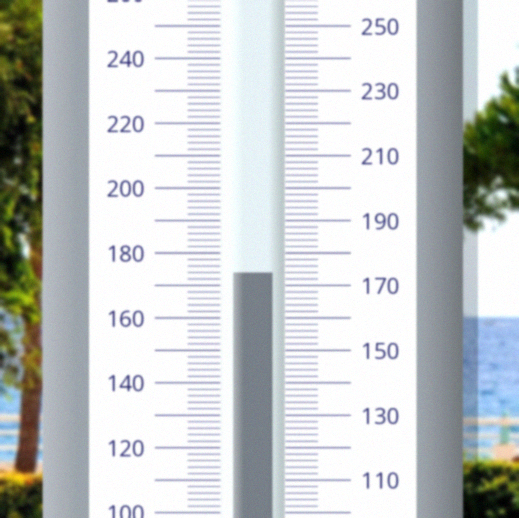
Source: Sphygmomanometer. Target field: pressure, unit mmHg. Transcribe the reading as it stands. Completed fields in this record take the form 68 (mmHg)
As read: 174 (mmHg)
